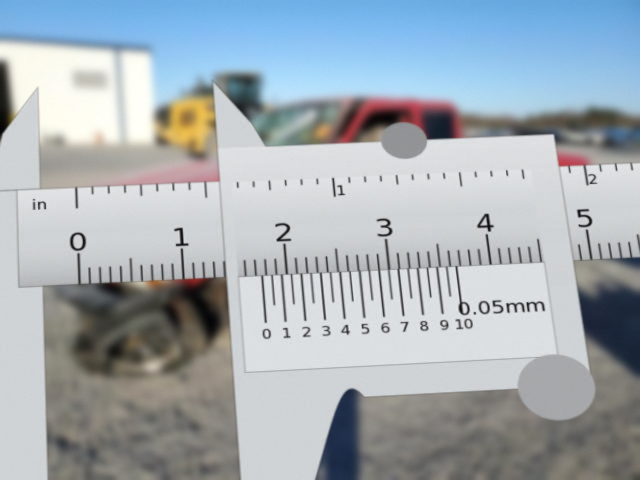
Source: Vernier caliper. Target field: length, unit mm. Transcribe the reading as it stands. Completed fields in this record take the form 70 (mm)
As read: 17.6 (mm)
